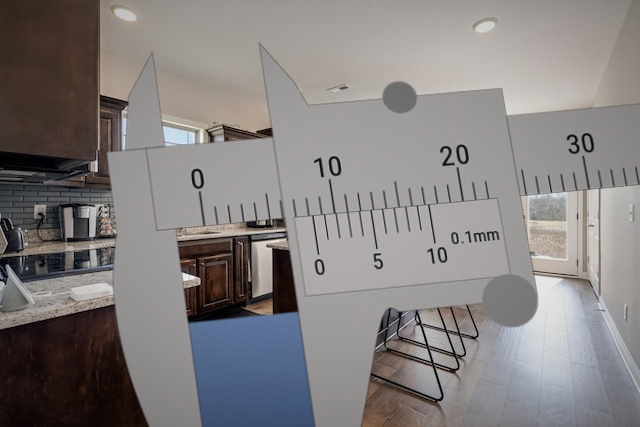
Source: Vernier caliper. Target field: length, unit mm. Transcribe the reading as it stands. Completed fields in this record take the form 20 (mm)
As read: 8.3 (mm)
